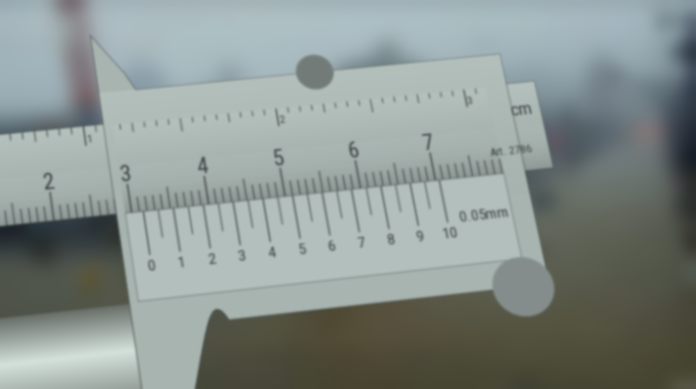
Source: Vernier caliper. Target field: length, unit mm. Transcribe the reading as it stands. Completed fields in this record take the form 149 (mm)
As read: 31.5 (mm)
